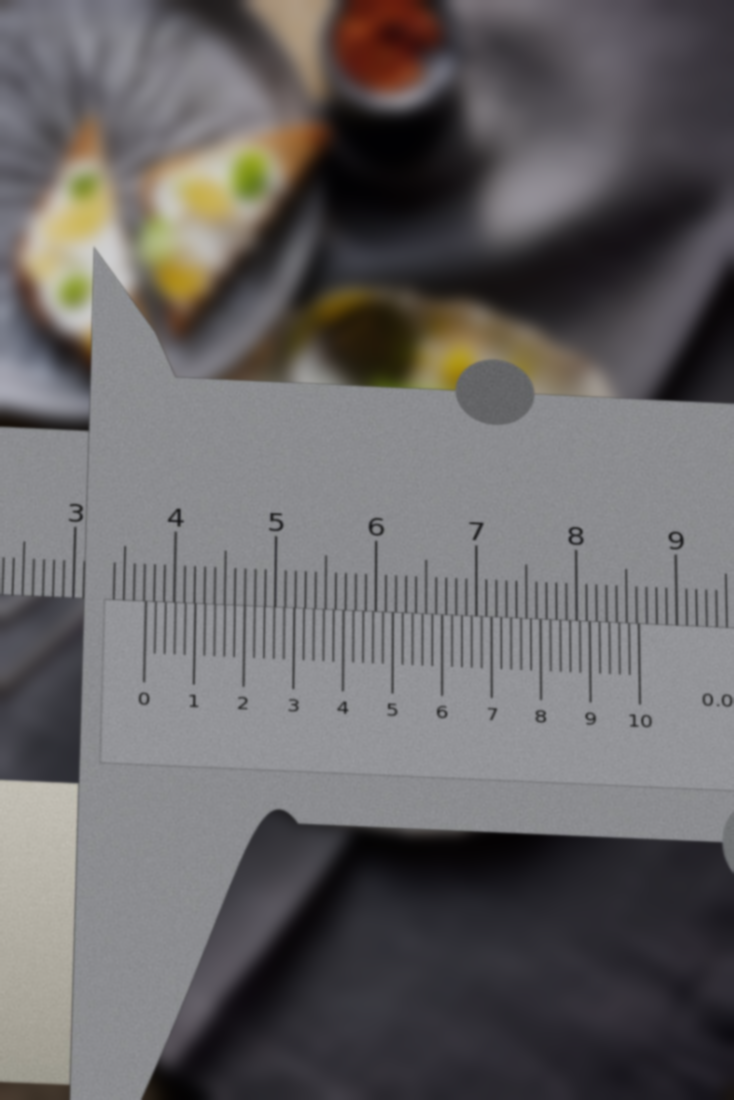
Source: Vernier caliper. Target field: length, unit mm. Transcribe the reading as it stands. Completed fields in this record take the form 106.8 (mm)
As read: 37.2 (mm)
